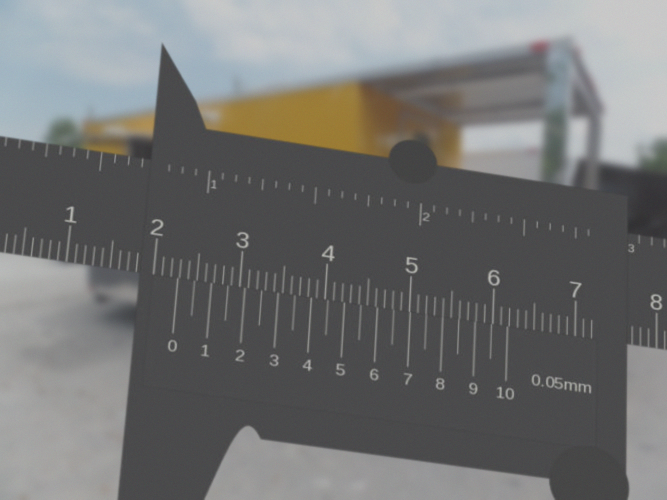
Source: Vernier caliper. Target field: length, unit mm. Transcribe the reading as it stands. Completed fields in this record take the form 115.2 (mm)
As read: 22.8 (mm)
